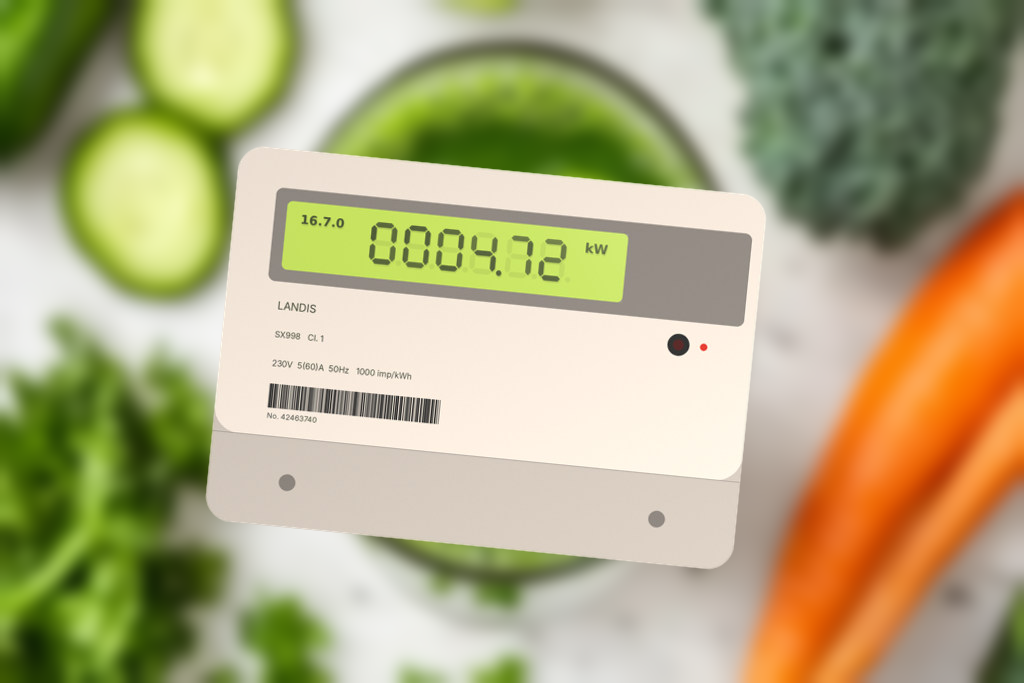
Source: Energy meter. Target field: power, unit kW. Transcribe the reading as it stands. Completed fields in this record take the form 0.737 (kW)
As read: 4.72 (kW)
